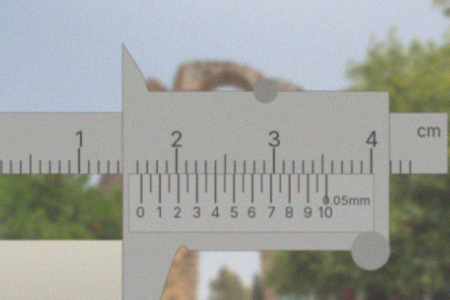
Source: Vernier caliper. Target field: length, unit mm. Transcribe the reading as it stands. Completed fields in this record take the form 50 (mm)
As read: 16.4 (mm)
